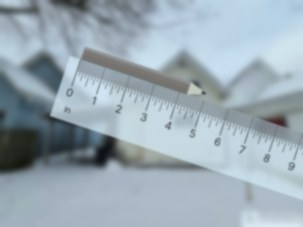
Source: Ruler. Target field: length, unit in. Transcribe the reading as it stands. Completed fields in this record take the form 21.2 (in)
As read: 5 (in)
